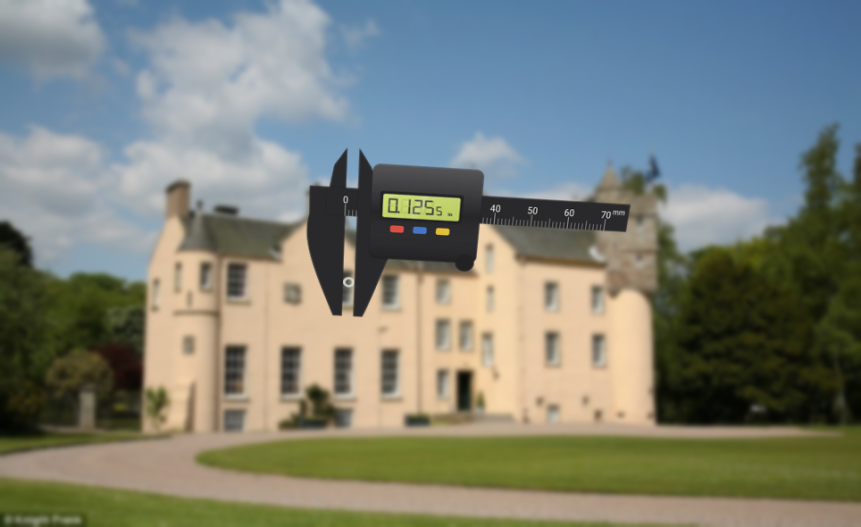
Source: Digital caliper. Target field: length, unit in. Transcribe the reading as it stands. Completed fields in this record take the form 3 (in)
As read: 0.1255 (in)
